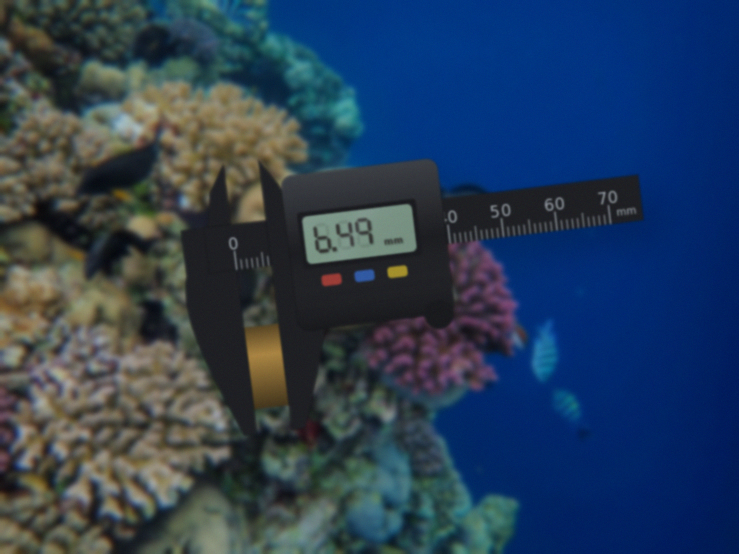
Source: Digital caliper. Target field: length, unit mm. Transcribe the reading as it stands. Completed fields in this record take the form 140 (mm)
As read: 6.49 (mm)
